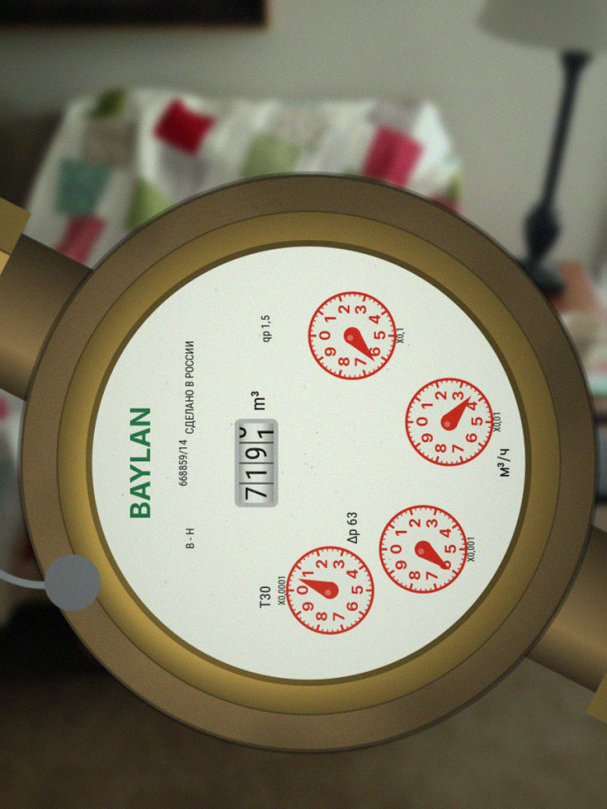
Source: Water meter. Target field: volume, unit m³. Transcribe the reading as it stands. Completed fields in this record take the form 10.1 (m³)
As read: 7190.6360 (m³)
